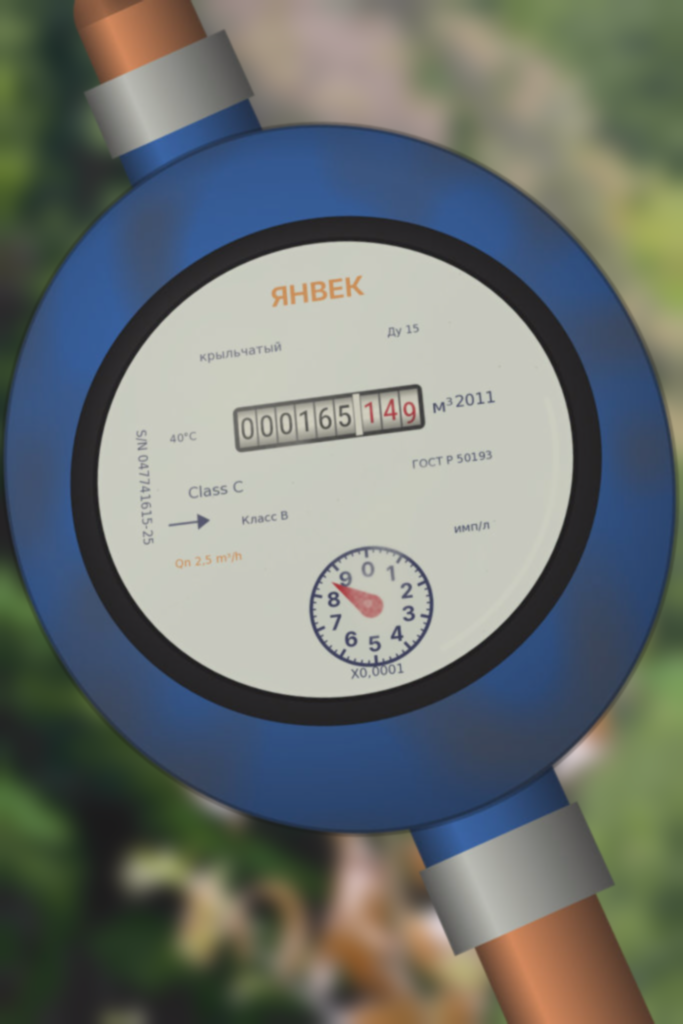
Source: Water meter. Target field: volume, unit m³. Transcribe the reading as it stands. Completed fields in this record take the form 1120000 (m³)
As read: 165.1488 (m³)
